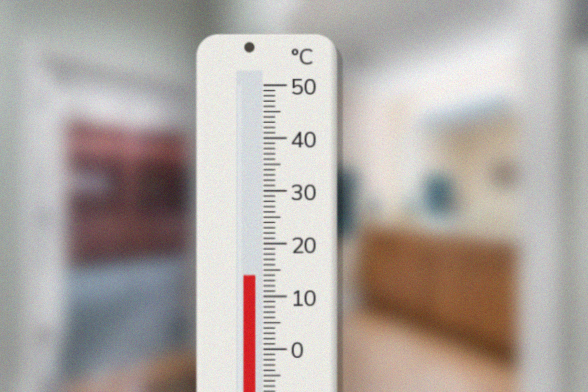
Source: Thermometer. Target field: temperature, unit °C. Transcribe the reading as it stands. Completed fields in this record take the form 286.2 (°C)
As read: 14 (°C)
